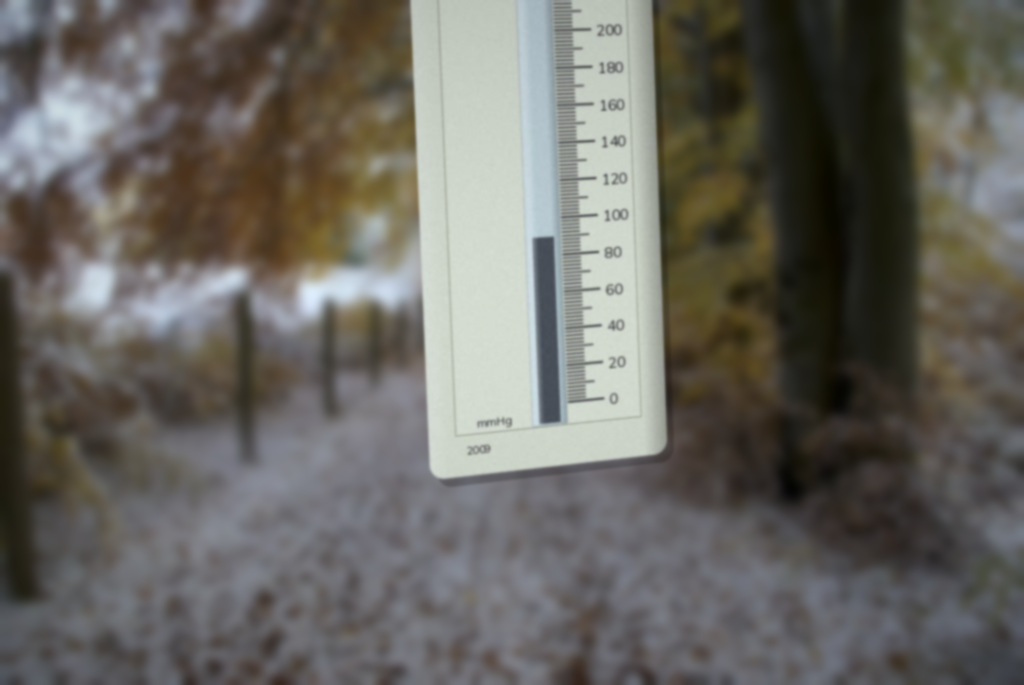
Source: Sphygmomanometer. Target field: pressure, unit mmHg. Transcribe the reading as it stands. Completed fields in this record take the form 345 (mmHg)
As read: 90 (mmHg)
